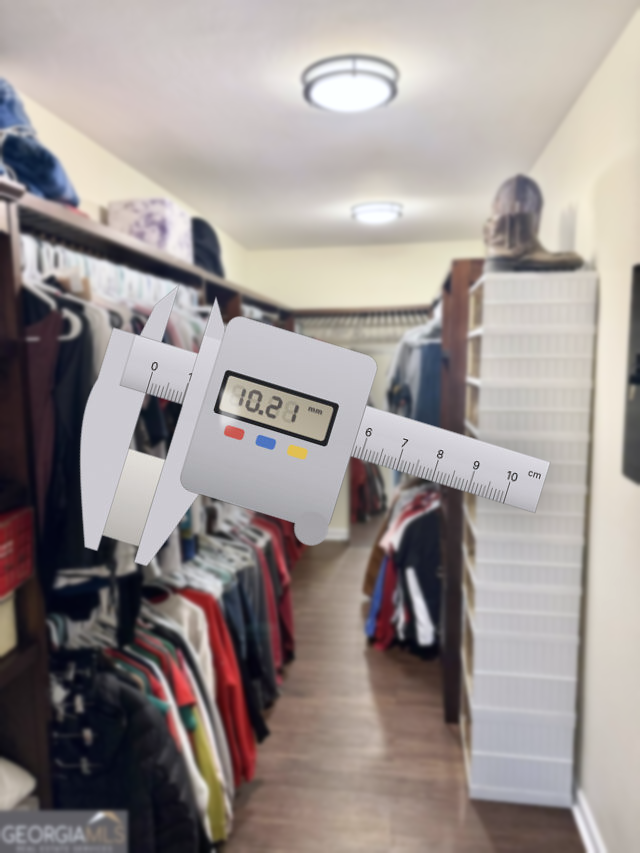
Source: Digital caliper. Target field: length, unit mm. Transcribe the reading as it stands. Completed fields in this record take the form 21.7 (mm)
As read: 10.21 (mm)
